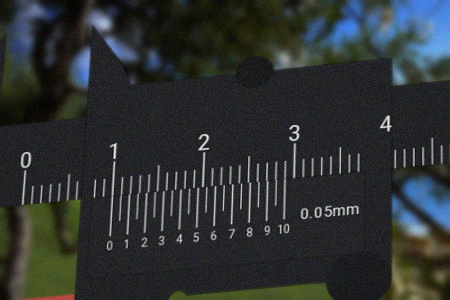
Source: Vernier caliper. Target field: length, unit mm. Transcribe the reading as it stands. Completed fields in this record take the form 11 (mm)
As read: 10.0 (mm)
